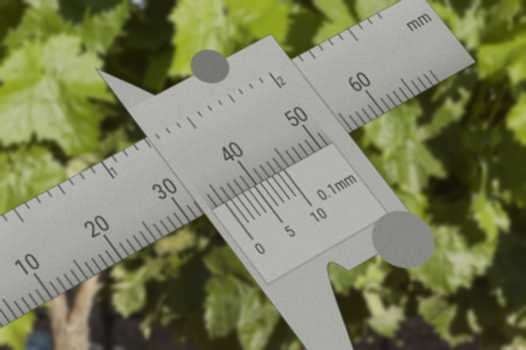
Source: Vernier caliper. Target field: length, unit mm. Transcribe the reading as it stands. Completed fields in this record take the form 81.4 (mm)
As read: 35.2 (mm)
